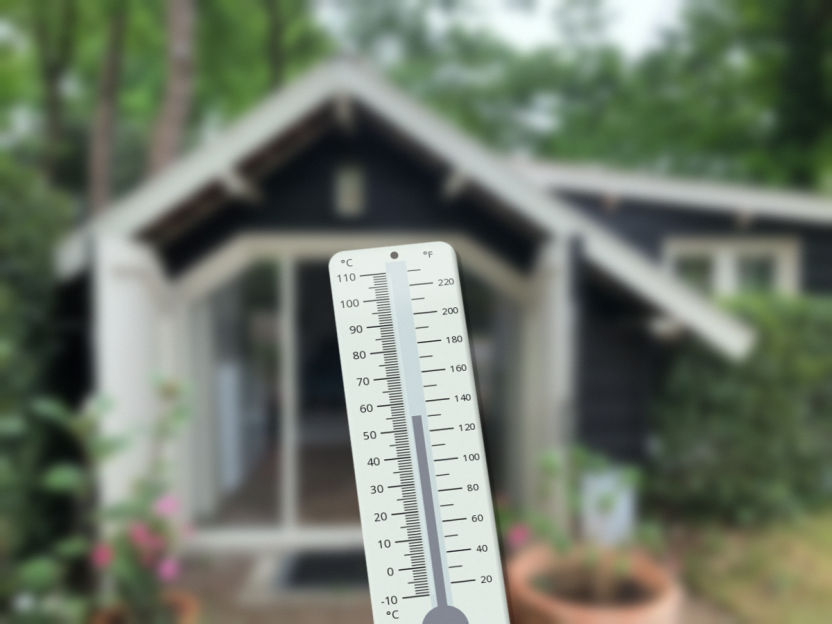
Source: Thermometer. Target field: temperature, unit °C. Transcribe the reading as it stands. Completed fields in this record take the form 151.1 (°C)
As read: 55 (°C)
